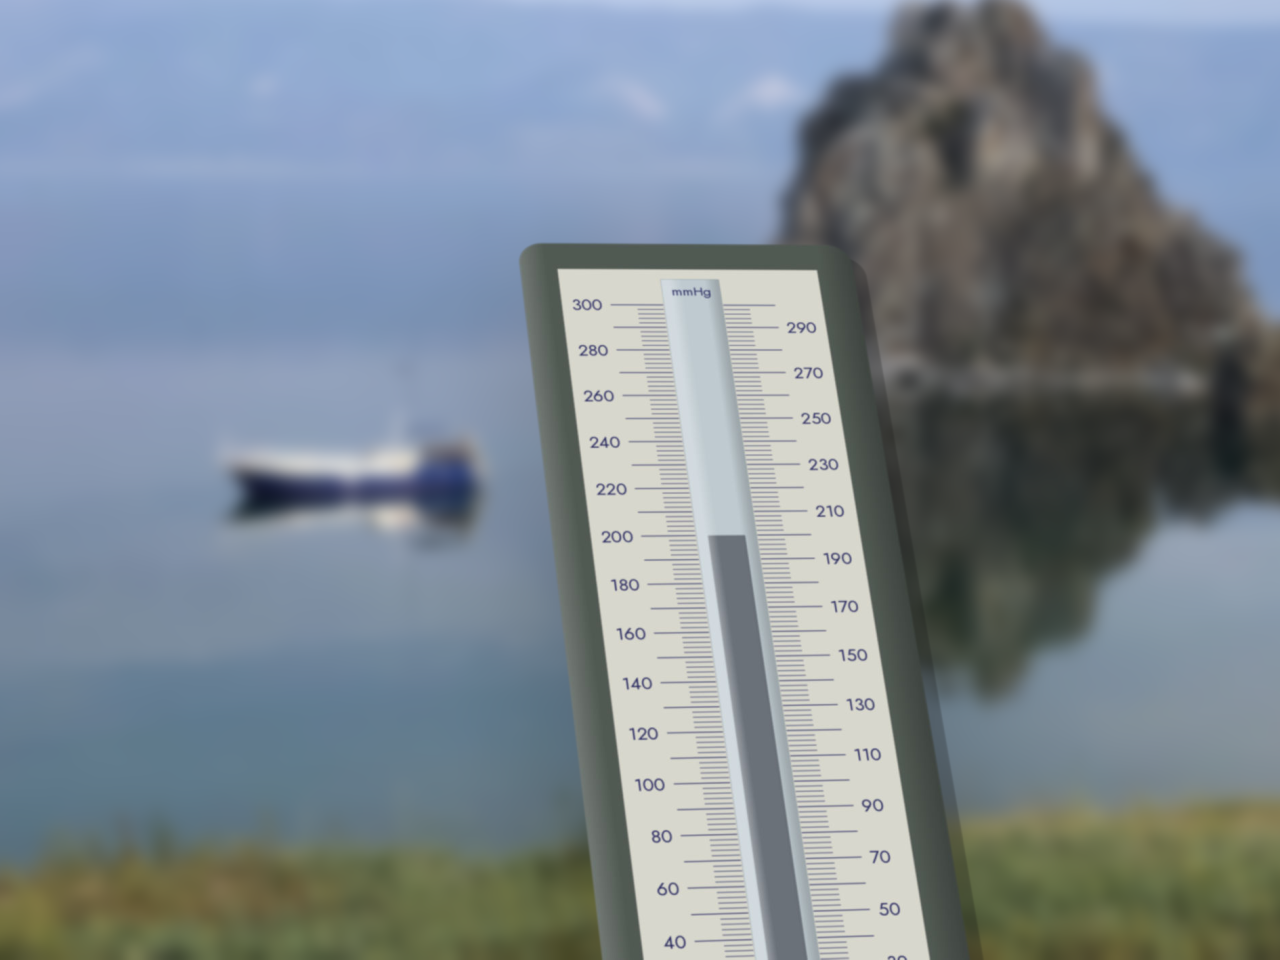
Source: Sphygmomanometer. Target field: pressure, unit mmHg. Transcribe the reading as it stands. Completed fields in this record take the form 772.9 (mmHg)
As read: 200 (mmHg)
